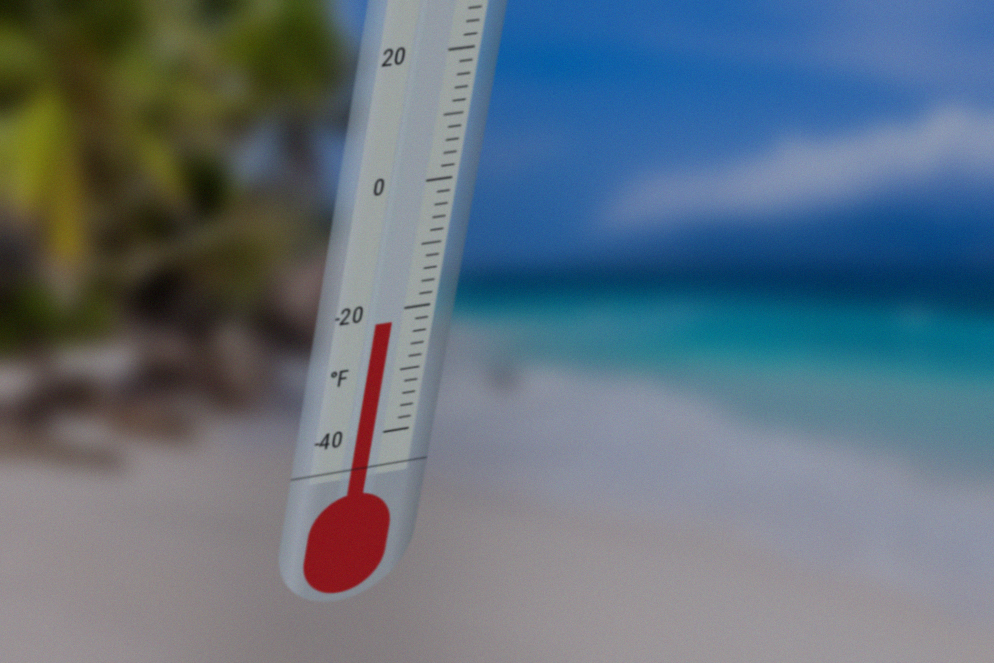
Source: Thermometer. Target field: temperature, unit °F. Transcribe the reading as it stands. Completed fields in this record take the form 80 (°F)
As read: -22 (°F)
